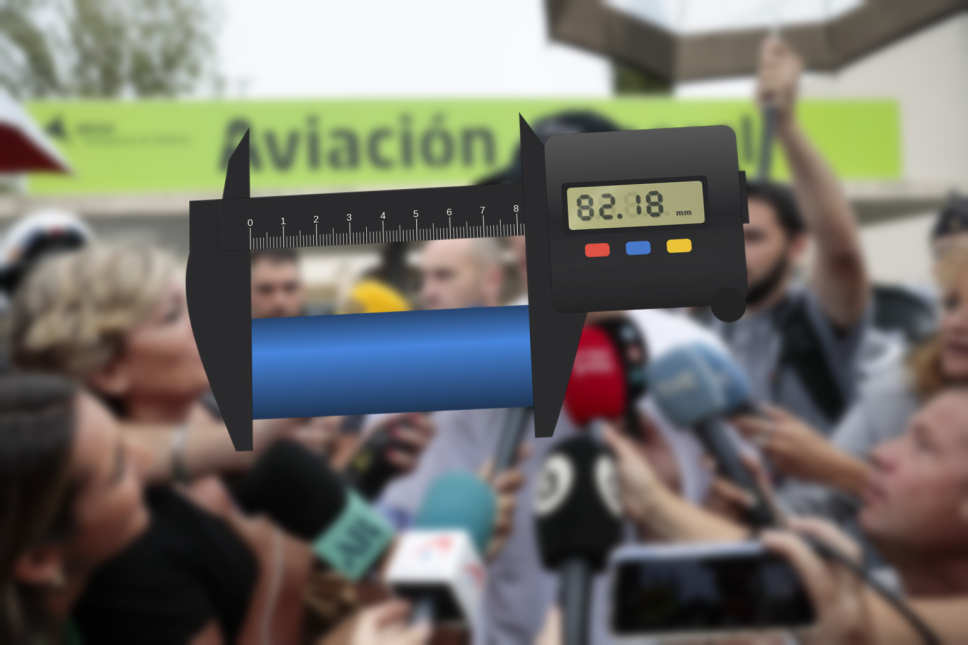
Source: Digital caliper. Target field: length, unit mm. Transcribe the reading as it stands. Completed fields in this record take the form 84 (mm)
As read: 82.18 (mm)
